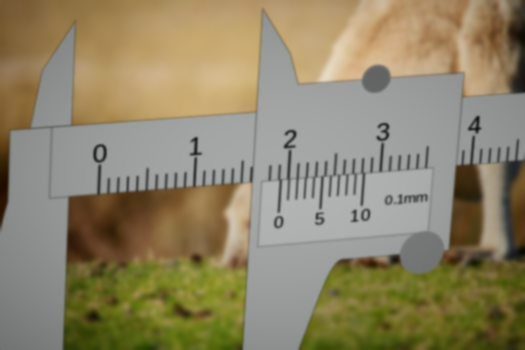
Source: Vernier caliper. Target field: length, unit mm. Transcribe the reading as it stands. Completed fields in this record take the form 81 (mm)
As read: 19.2 (mm)
